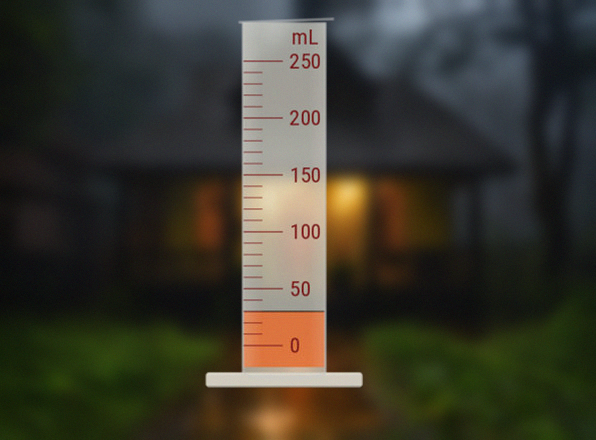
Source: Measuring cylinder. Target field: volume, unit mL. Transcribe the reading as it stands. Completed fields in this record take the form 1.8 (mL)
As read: 30 (mL)
